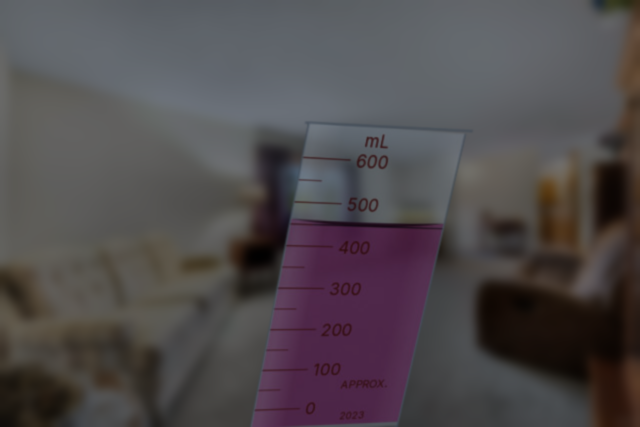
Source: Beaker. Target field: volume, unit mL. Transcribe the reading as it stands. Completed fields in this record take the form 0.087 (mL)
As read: 450 (mL)
